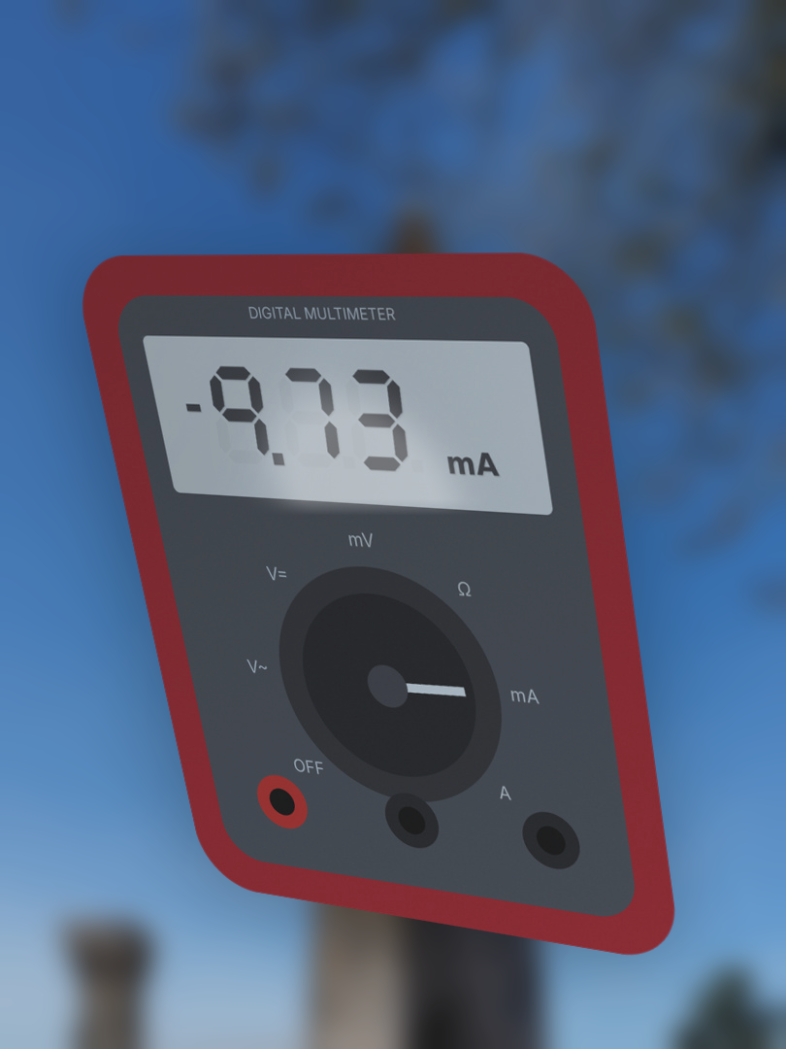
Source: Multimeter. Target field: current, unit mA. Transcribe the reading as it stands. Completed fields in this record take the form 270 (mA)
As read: -9.73 (mA)
